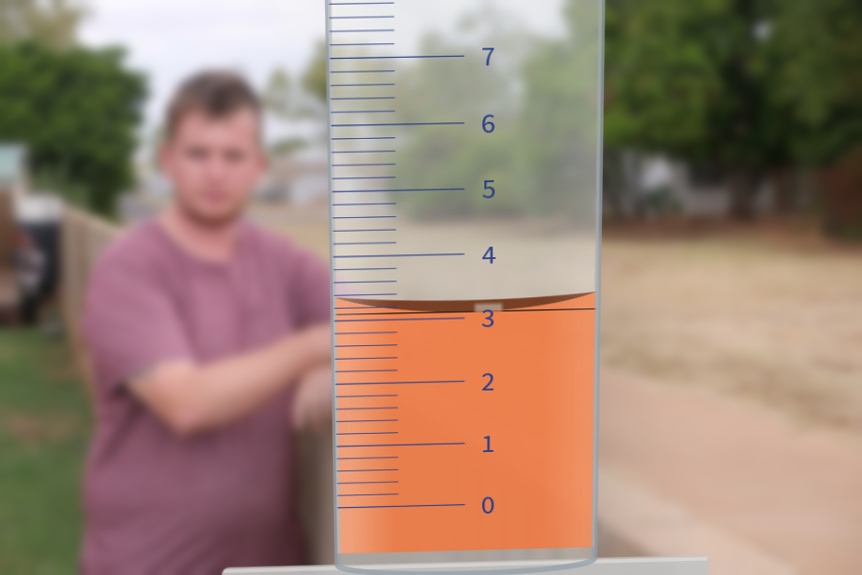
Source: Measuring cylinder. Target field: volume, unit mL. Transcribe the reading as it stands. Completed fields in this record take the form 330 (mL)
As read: 3.1 (mL)
